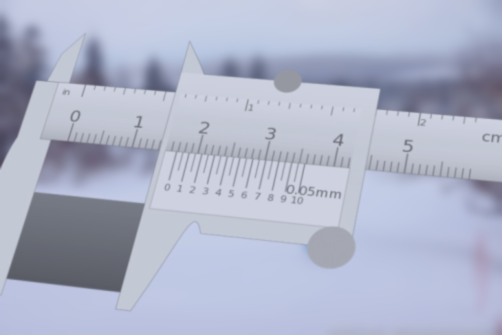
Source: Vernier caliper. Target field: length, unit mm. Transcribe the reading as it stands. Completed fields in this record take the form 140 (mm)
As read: 16.8 (mm)
